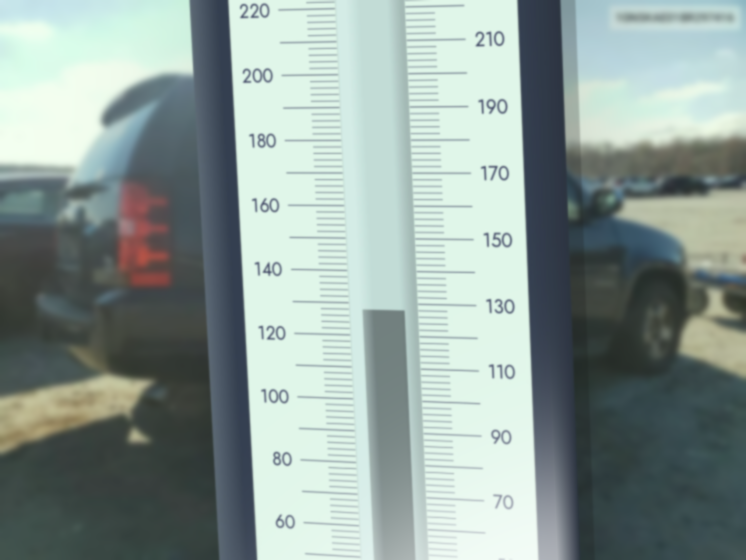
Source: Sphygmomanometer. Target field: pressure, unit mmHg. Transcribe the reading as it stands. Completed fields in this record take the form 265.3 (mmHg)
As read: 128 (mmHg)
